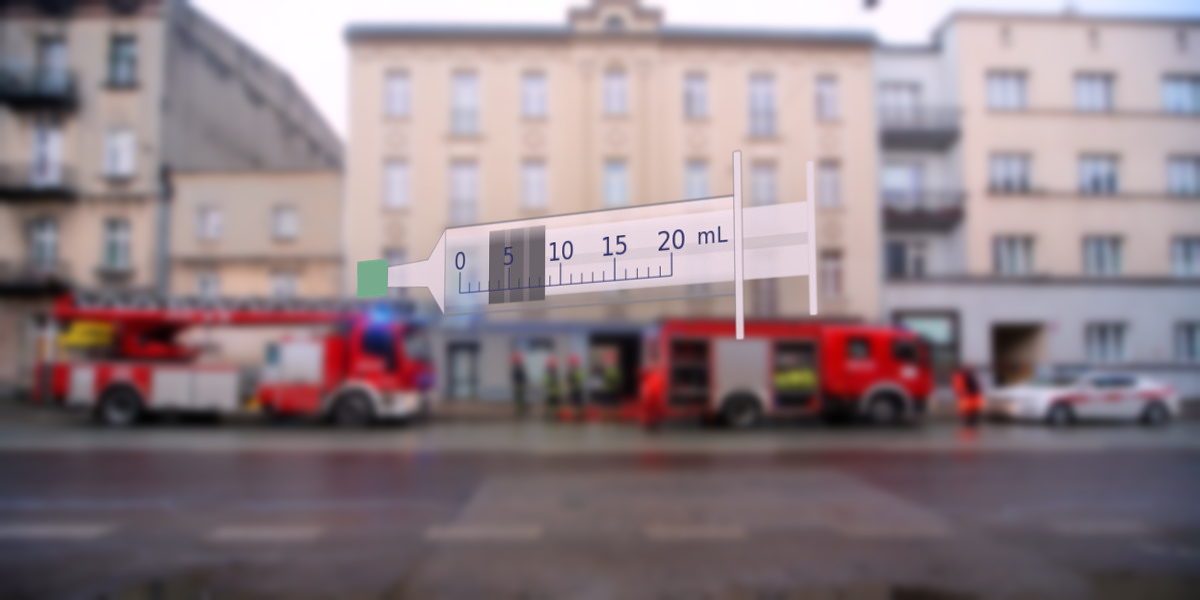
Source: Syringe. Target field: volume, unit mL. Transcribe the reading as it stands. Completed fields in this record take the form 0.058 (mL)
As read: 3 (mL)
